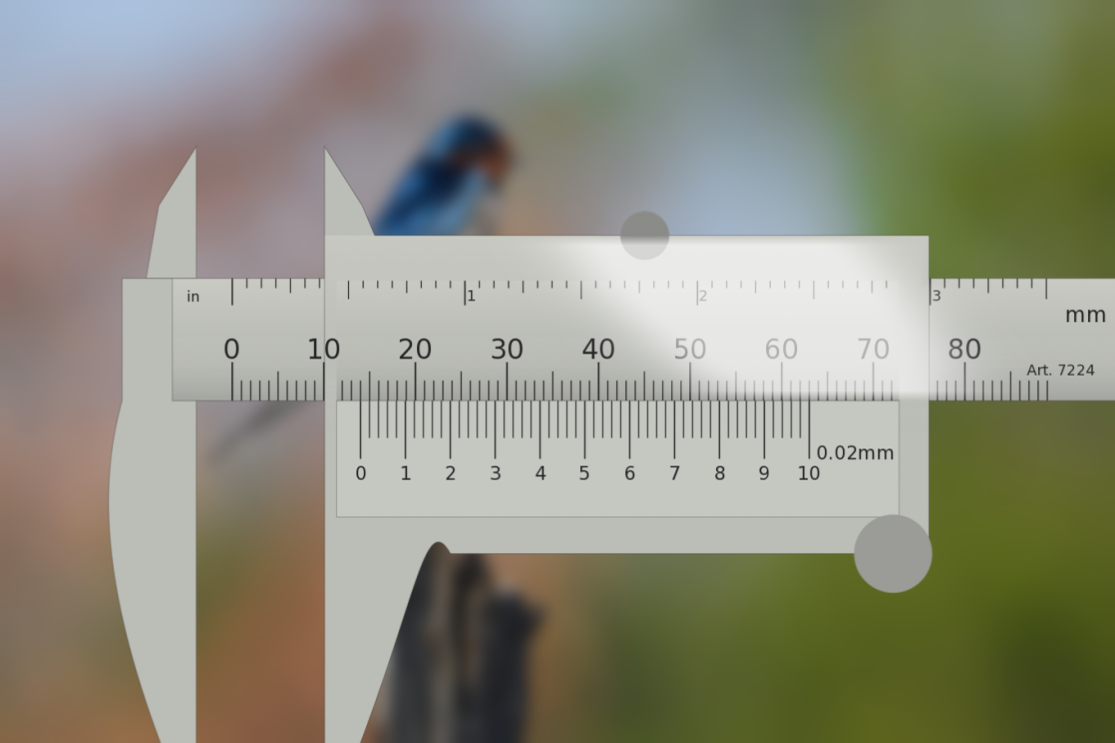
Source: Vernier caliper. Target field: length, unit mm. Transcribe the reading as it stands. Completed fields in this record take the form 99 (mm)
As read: 14.0 (mm)
